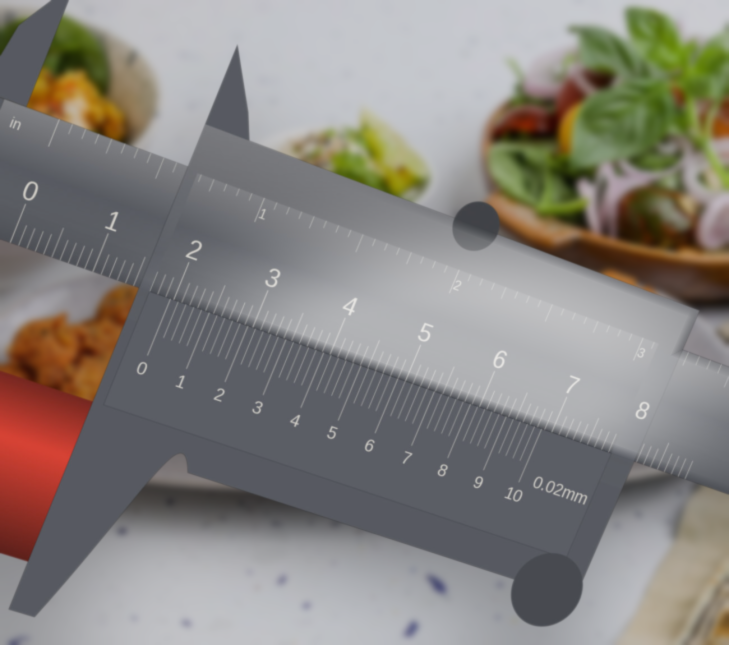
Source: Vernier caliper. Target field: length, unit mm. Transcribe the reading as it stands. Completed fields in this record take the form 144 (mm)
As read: 19.6 (mm)
